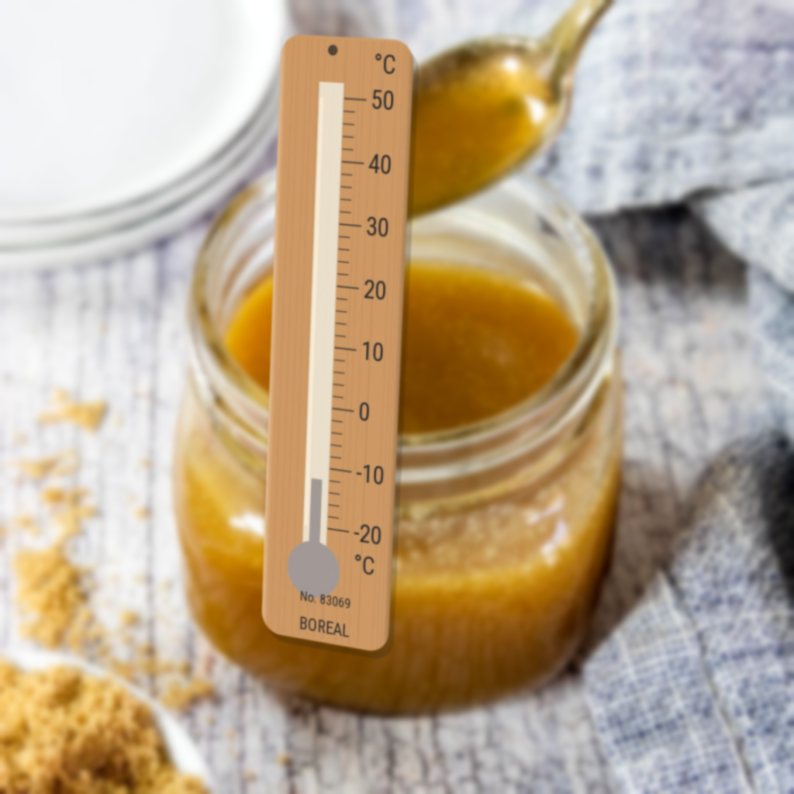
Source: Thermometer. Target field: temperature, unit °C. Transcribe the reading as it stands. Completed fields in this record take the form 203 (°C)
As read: -12 (°C)
